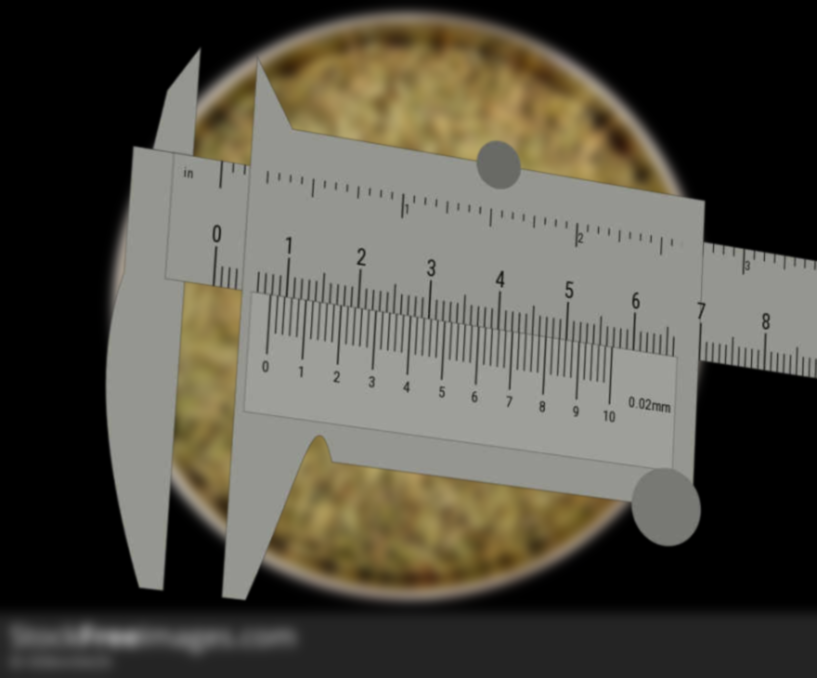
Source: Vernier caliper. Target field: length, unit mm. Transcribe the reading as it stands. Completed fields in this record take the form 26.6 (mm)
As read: 7.8 (mm)
